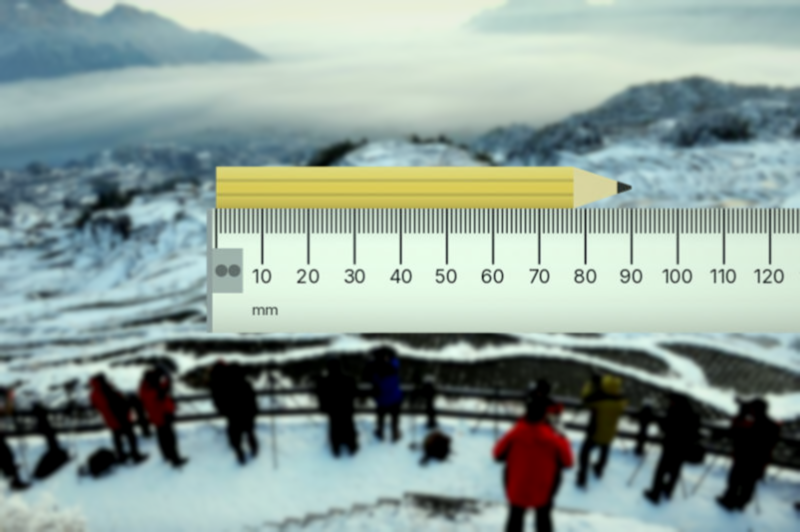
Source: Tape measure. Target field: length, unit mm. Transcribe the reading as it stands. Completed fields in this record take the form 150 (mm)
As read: 90 (mm)
